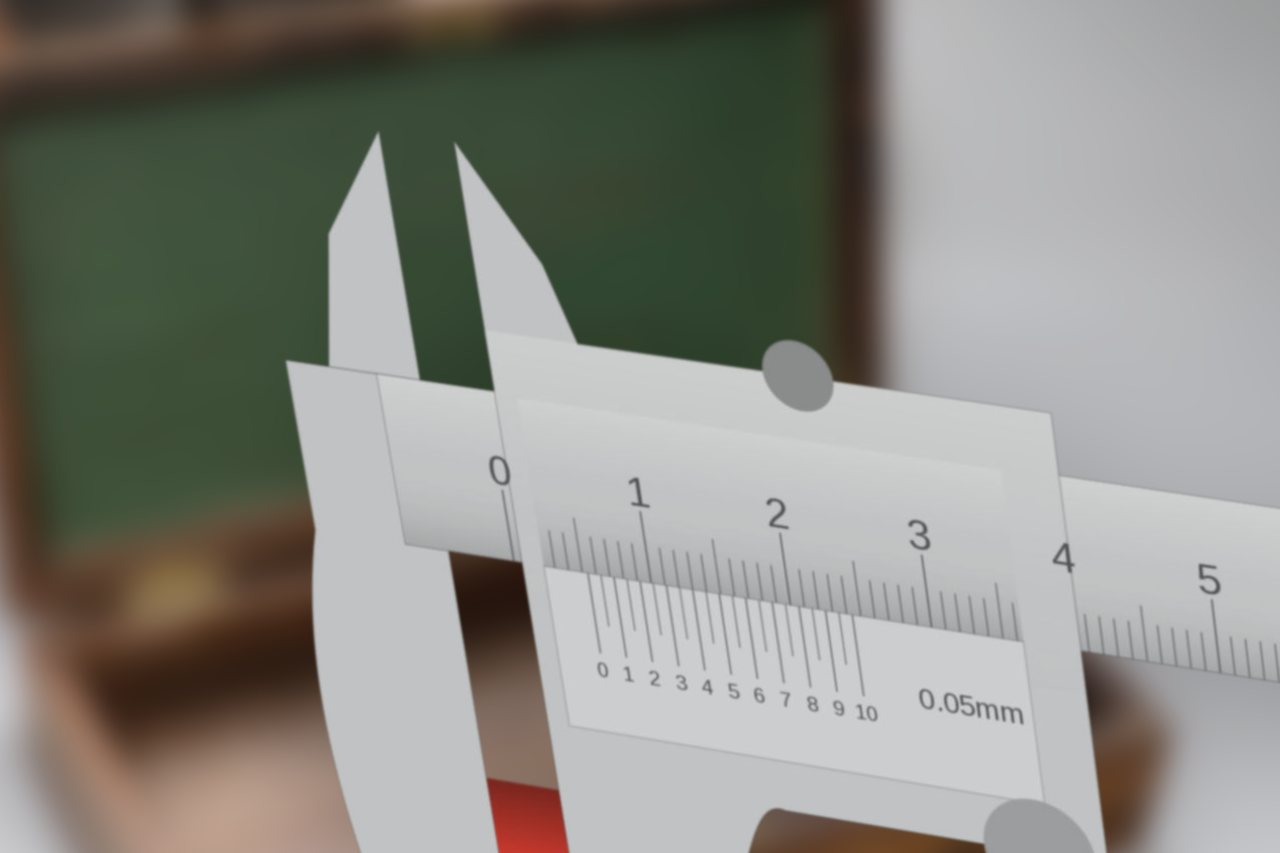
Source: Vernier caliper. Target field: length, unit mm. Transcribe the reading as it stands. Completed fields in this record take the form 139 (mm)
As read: 5.4 (mm)
